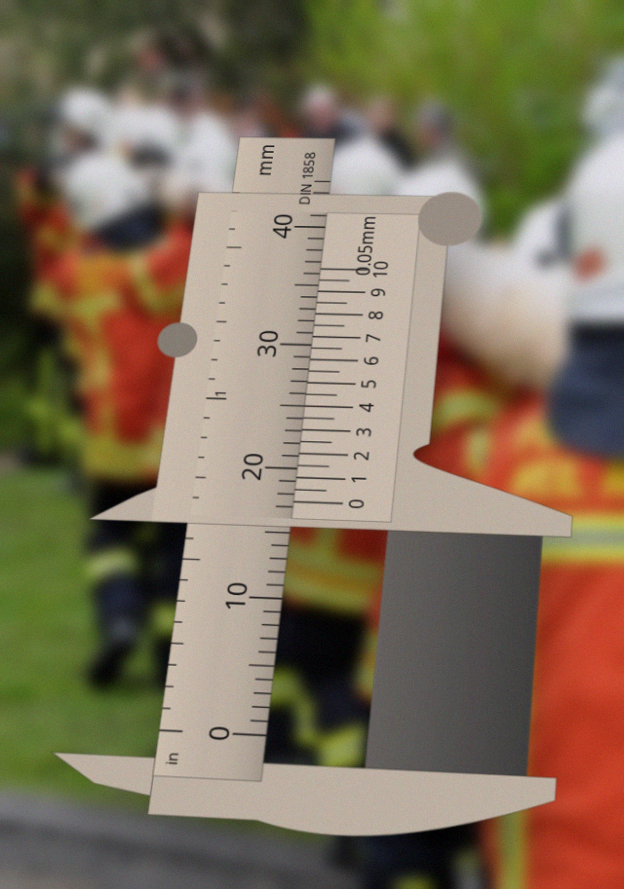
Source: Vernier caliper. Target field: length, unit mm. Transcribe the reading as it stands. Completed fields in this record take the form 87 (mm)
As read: 17.4 (mm)
